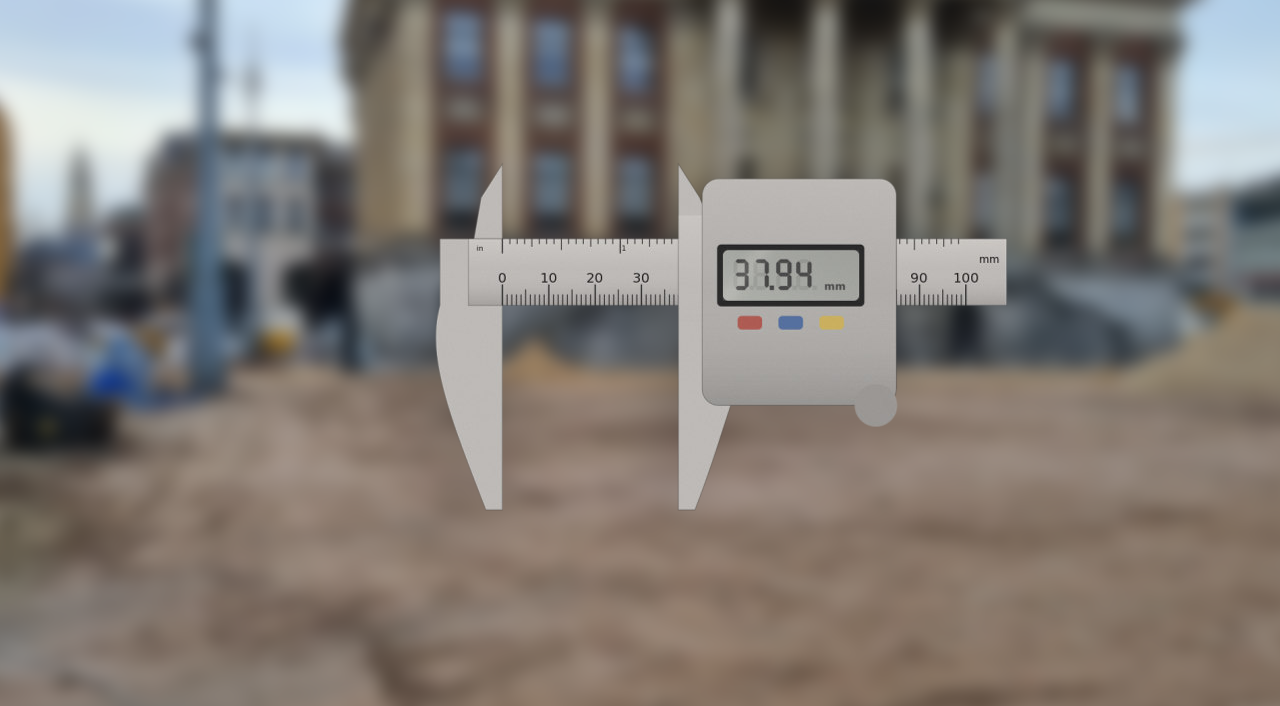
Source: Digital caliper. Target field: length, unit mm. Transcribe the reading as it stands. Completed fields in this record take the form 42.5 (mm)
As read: 37.94 (mm)
